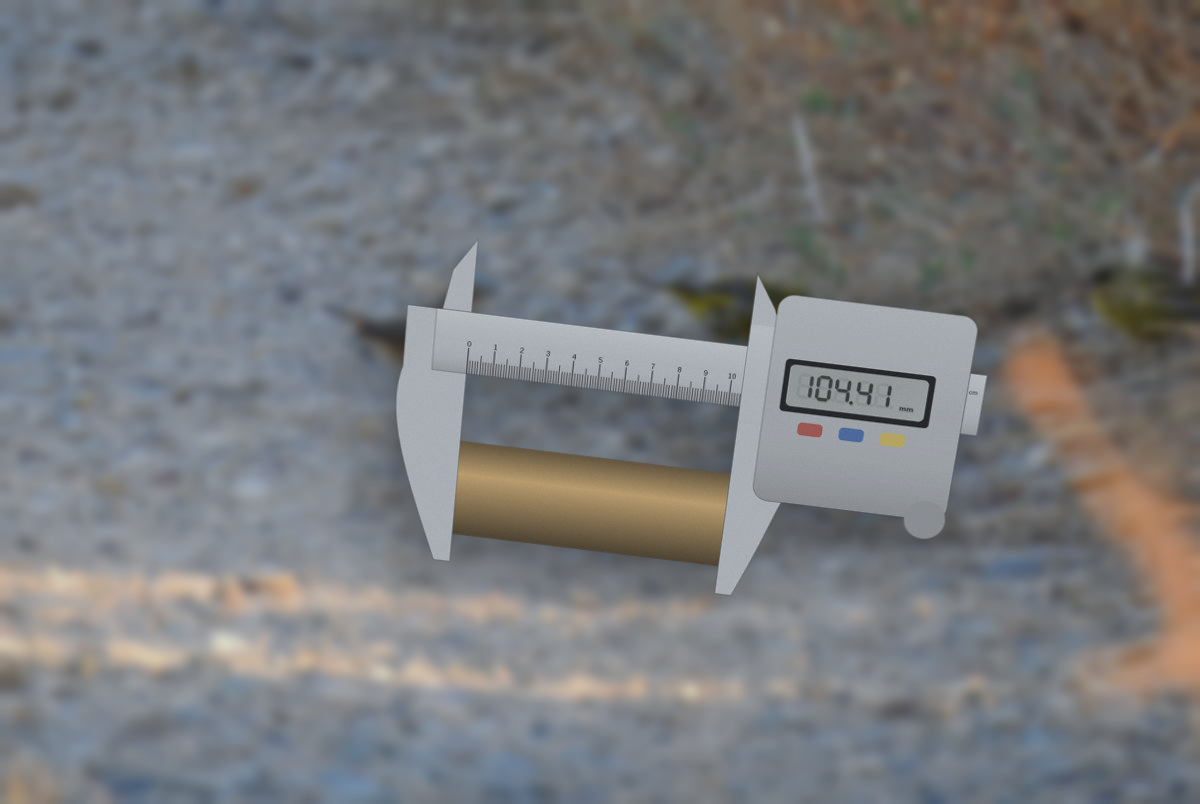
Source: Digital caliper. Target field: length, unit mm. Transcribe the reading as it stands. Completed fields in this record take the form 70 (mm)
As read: 104.41 (mm)
